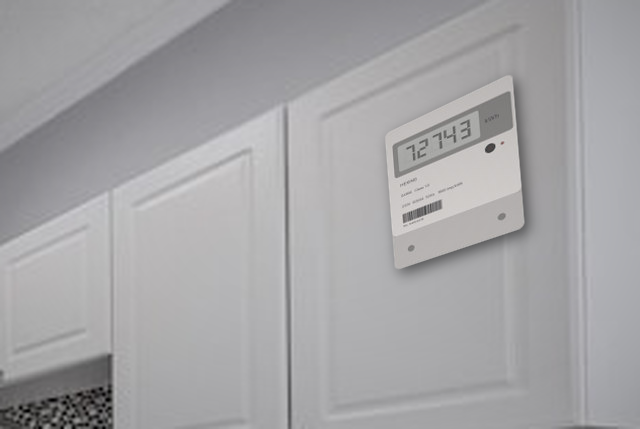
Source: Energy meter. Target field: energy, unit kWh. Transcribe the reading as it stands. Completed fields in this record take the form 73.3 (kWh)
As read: 72743 (kWh)
